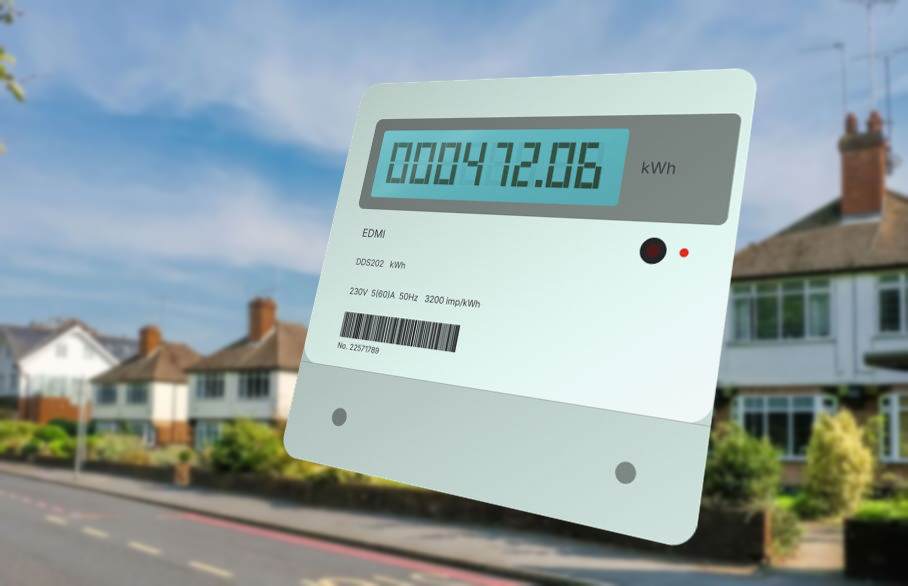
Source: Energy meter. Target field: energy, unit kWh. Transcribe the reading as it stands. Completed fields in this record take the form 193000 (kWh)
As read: 472.06 (kWh)
